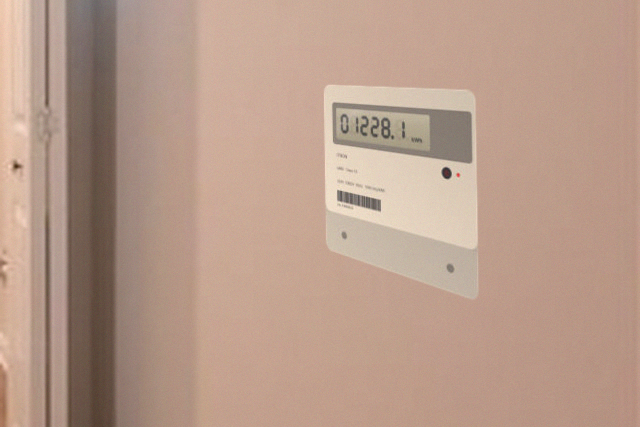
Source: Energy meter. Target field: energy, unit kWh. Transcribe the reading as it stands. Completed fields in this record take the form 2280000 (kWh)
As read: 1228.1 (kWh)
